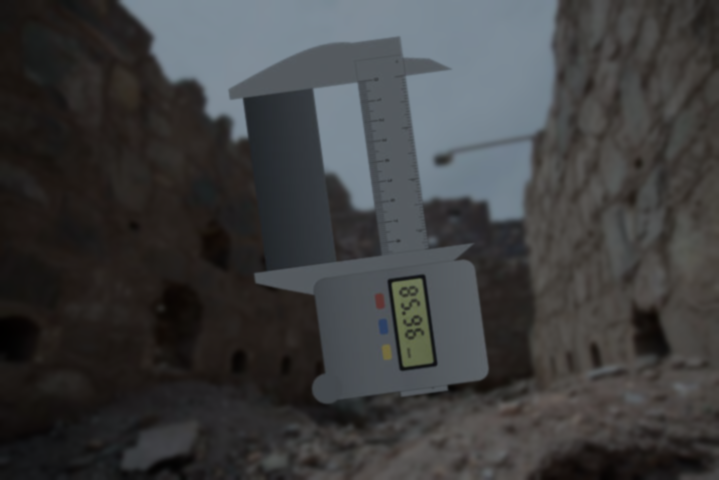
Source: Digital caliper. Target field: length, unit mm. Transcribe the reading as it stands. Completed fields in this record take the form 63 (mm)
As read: 85.96 (mm)
